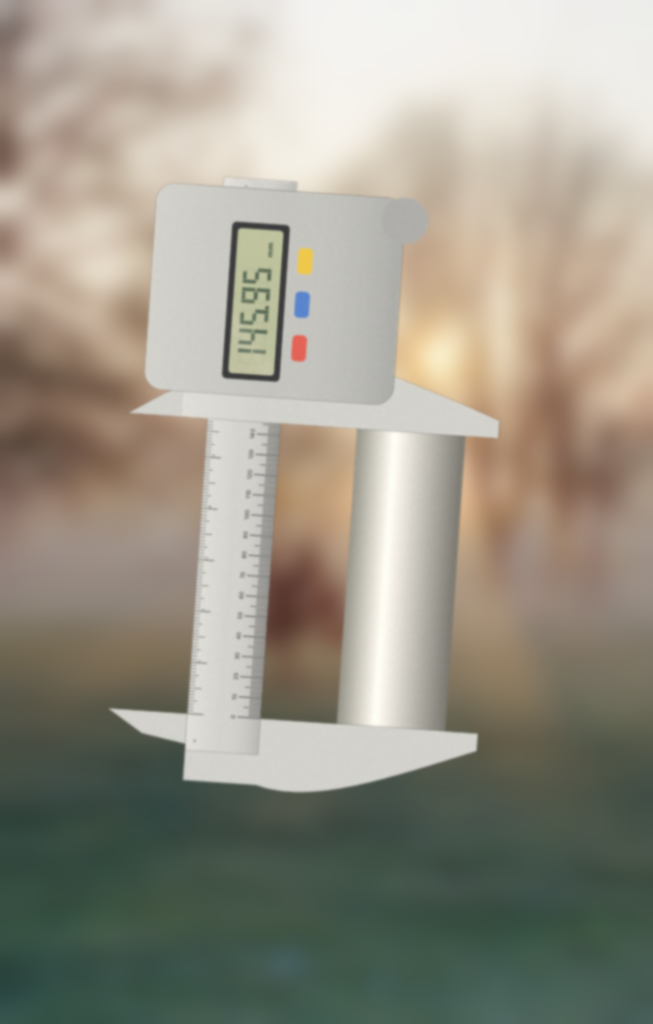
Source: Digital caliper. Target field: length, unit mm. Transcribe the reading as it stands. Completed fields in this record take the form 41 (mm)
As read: 145.95 (mm)
